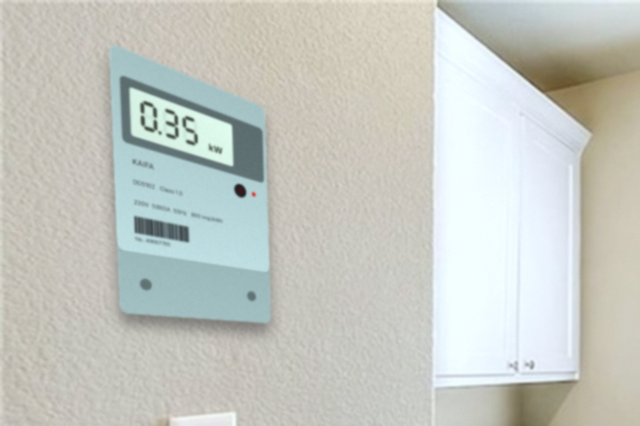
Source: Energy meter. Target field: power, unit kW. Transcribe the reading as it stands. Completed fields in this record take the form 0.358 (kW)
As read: 0.35 (kW)
